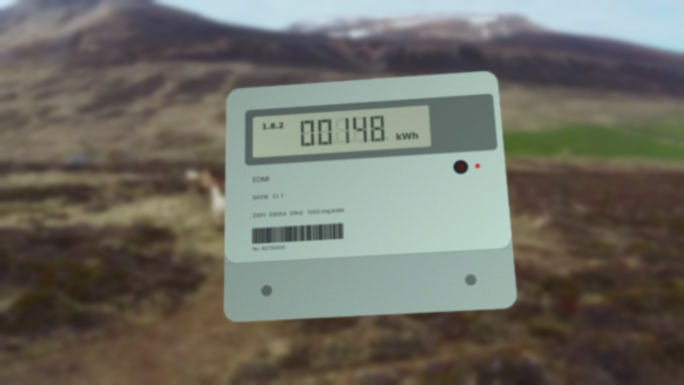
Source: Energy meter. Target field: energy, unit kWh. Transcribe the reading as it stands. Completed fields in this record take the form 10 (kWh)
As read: 148 (kWh)
